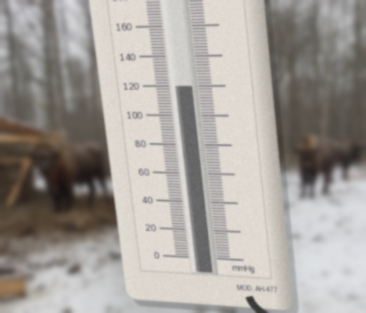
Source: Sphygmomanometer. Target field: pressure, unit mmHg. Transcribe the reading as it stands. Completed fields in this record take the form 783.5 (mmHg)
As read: 120 (mmHg)
